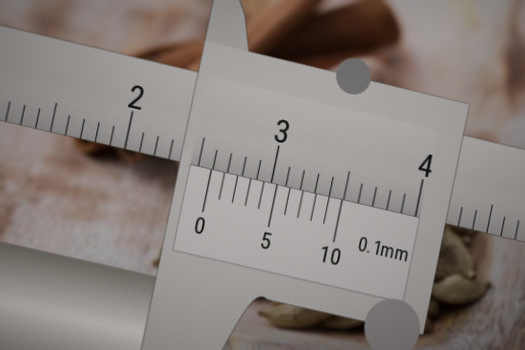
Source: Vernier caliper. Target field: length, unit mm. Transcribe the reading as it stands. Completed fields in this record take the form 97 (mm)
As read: 25.9 (mm)
